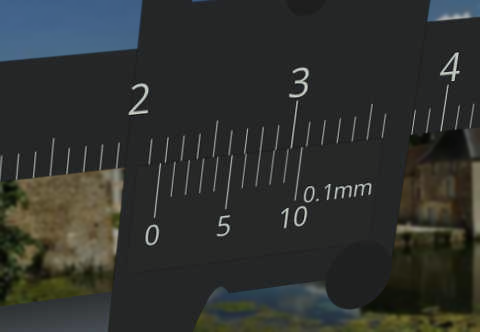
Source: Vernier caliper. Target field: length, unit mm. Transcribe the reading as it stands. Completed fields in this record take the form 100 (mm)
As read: 21.7 (mm)
